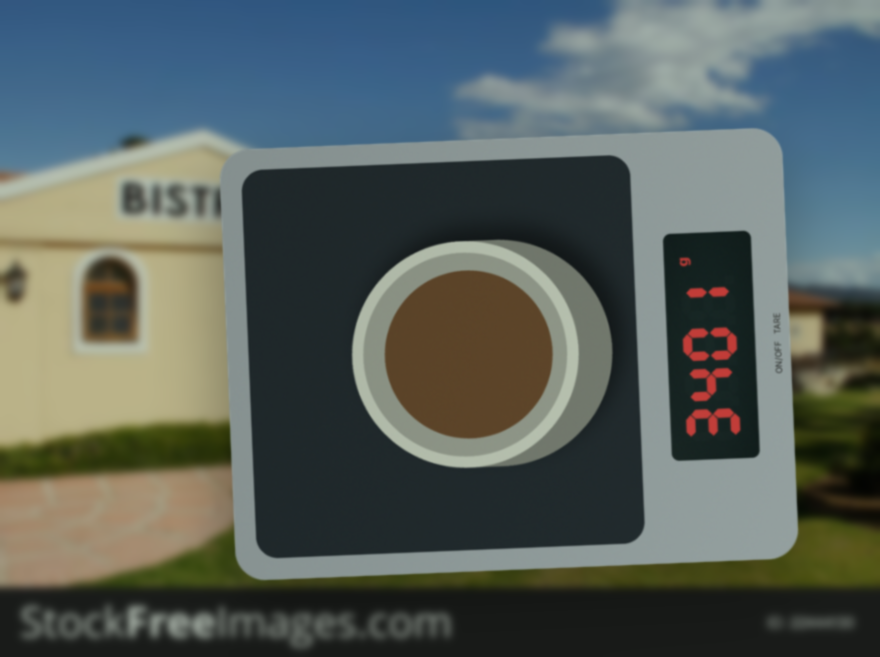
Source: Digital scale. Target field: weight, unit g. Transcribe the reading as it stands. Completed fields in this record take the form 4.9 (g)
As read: 3401 (g)
